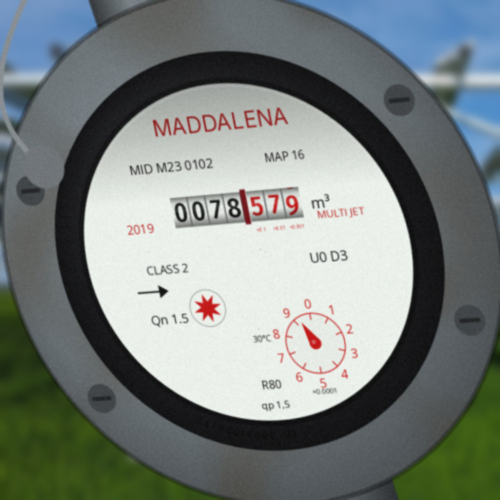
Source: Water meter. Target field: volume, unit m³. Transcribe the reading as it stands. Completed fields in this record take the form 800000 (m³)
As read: 78.5789 (m³)
